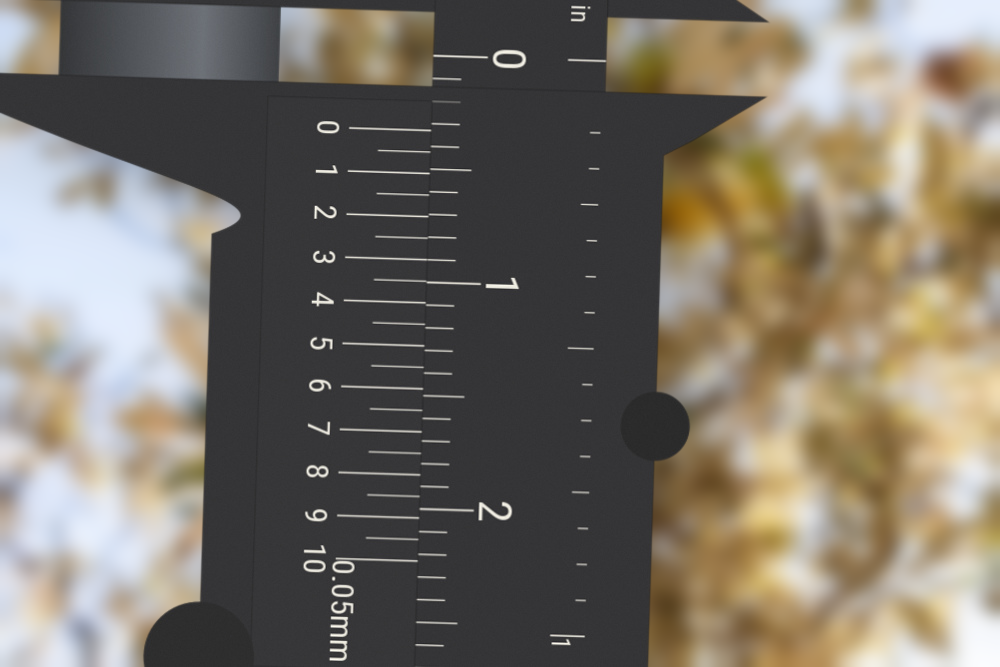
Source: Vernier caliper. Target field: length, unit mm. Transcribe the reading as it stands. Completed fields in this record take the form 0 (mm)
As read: 3.3 (mm)
